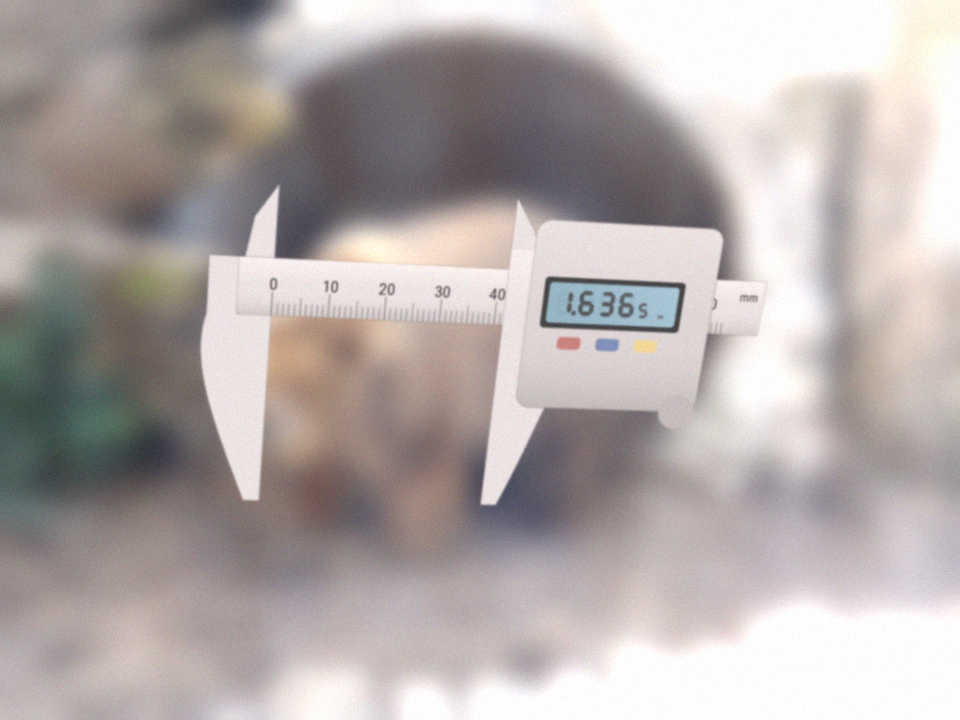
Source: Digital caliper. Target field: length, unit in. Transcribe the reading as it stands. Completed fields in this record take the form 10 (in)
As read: 1.6365 (in)
